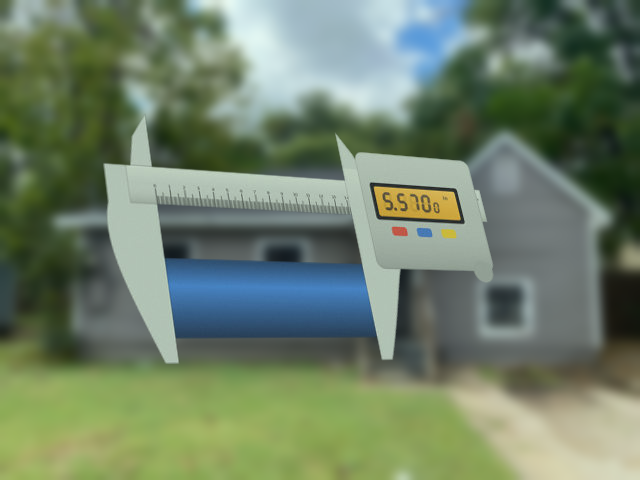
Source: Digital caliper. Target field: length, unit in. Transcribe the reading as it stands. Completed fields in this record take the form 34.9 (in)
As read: 5.5700 (in)
